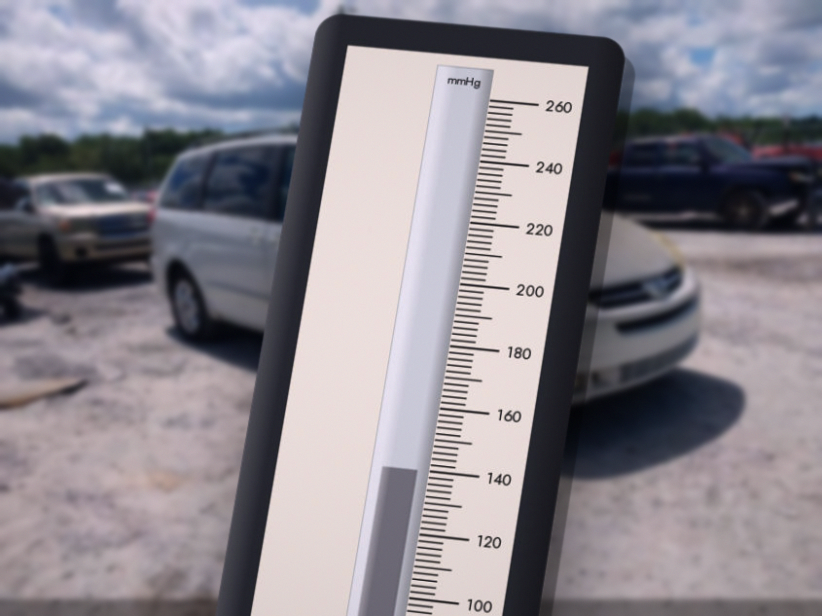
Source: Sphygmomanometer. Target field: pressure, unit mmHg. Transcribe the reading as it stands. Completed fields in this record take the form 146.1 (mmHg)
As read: 140 (mmHg)
